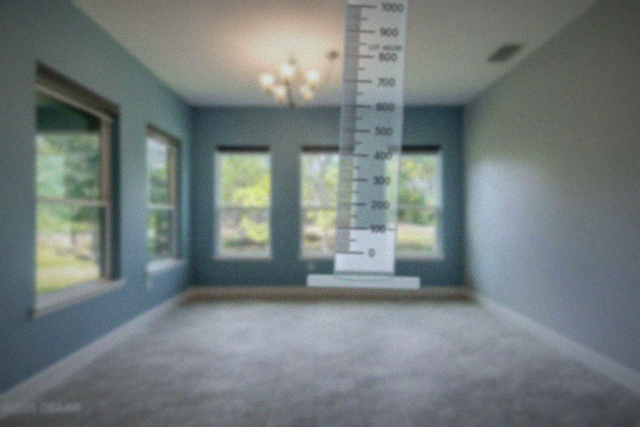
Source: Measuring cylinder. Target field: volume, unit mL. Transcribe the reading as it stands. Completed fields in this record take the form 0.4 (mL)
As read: 100 (mL)
